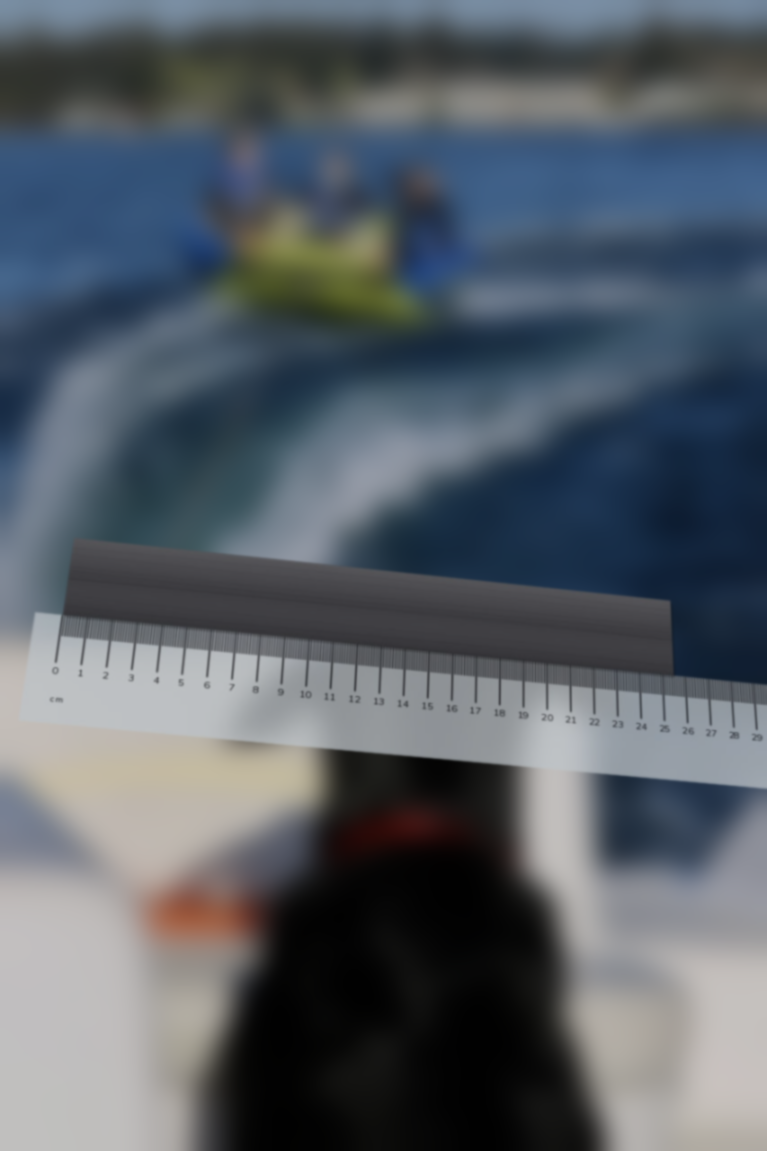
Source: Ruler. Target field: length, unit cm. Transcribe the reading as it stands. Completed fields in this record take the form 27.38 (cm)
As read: 25.5 (cm)
